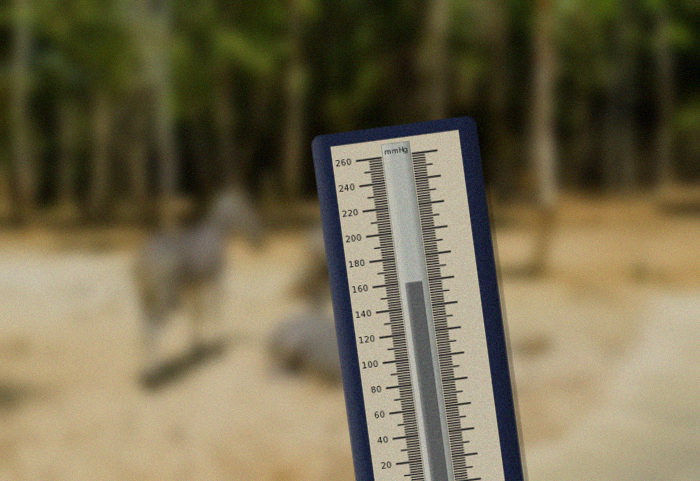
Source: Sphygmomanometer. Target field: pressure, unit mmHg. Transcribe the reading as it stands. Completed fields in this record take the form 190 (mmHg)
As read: 160 (mmHg)
